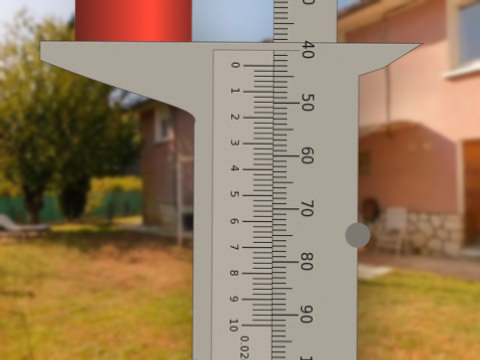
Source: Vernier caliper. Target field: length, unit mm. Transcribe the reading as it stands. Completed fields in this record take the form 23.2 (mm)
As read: 43.0 (mm)
